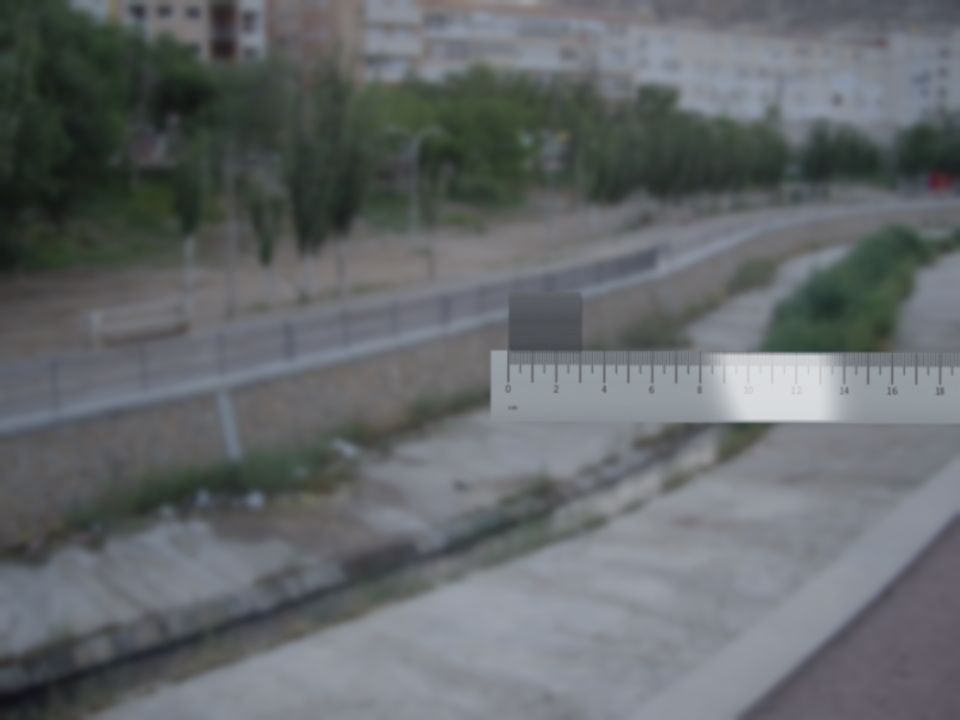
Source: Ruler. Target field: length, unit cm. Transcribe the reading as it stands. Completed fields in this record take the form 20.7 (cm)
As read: 3 (cm)
